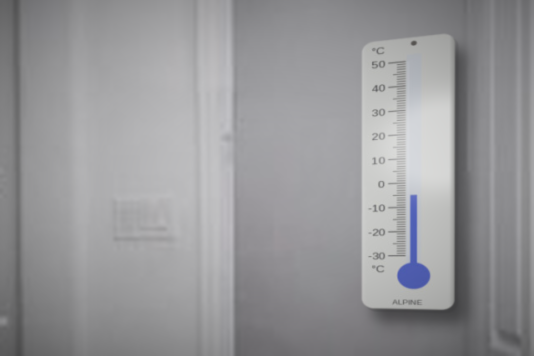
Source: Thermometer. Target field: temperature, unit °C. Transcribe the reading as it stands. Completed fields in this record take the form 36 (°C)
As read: -5 (°C)
